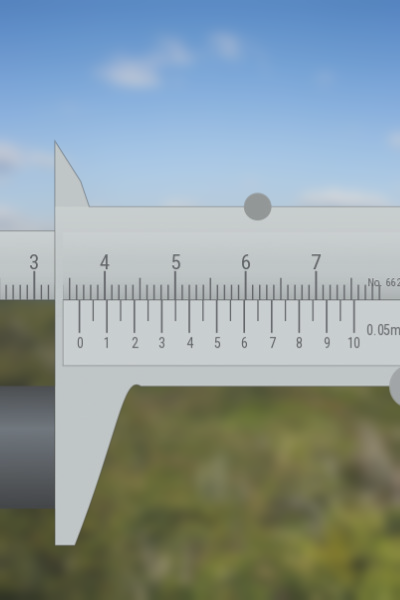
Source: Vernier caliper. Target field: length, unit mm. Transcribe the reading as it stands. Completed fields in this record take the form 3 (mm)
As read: 36.4 (mm)
